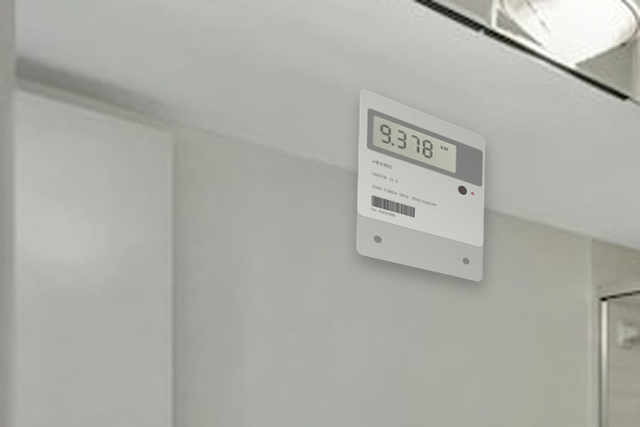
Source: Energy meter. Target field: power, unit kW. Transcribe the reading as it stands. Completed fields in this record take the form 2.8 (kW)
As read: 9.378 (kW)
